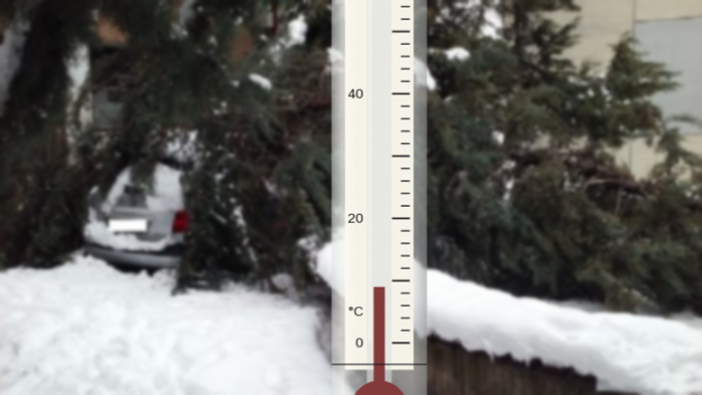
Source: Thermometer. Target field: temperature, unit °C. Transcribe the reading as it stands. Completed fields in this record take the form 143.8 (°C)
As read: 9 (°C)
